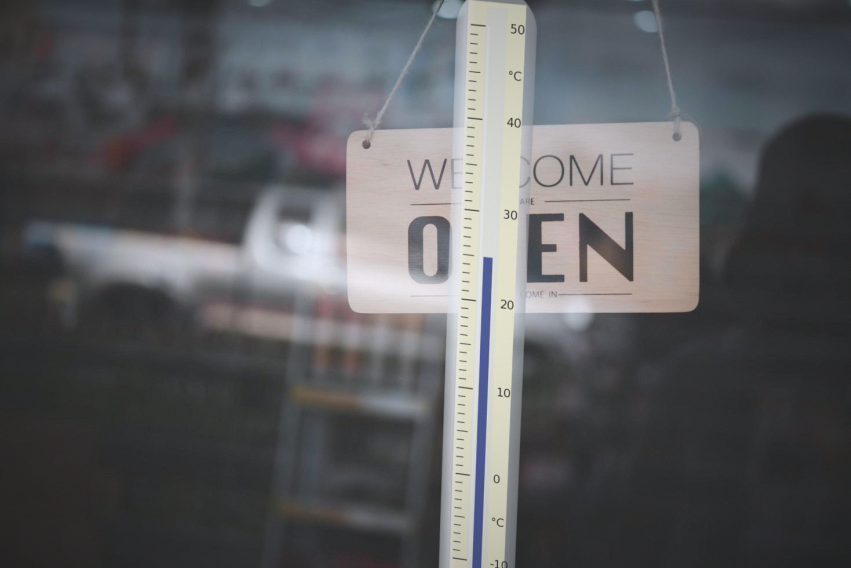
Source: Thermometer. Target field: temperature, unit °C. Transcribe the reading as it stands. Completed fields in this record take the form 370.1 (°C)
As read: 25 (°C)
